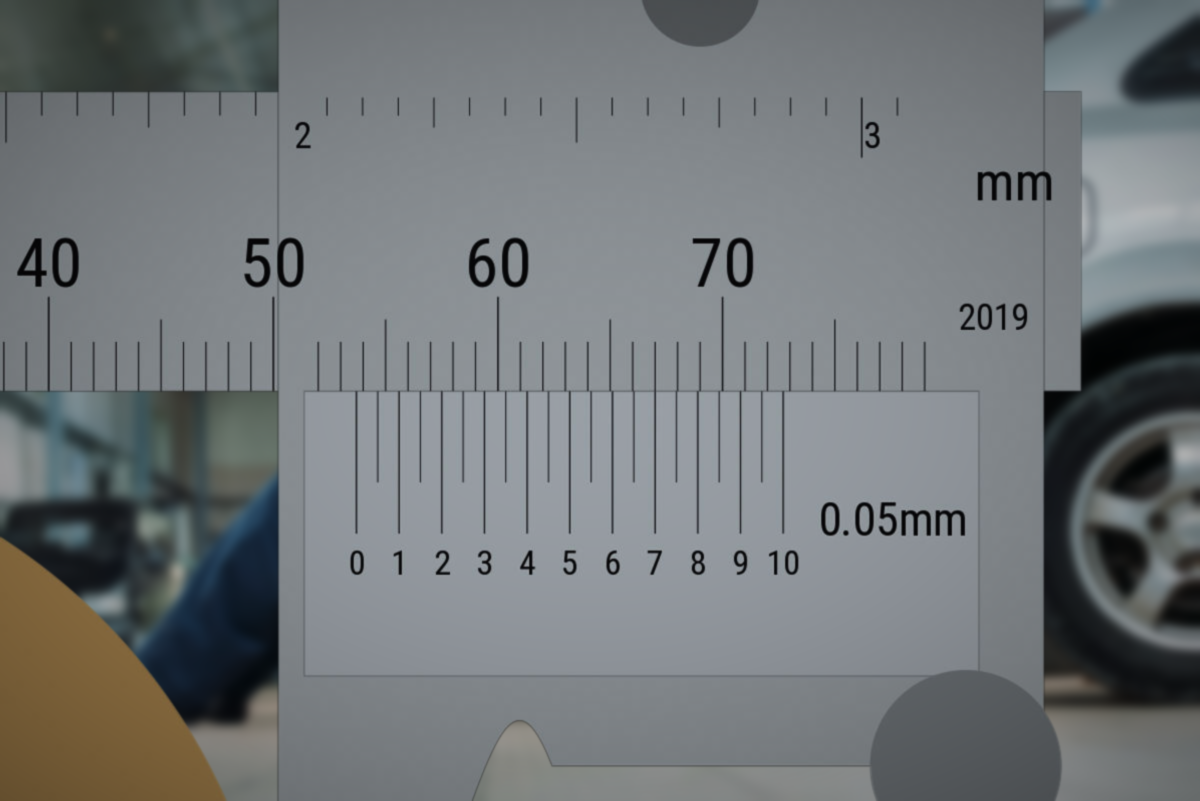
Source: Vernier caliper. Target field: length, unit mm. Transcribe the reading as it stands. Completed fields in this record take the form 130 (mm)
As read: 53.7 (mm)
